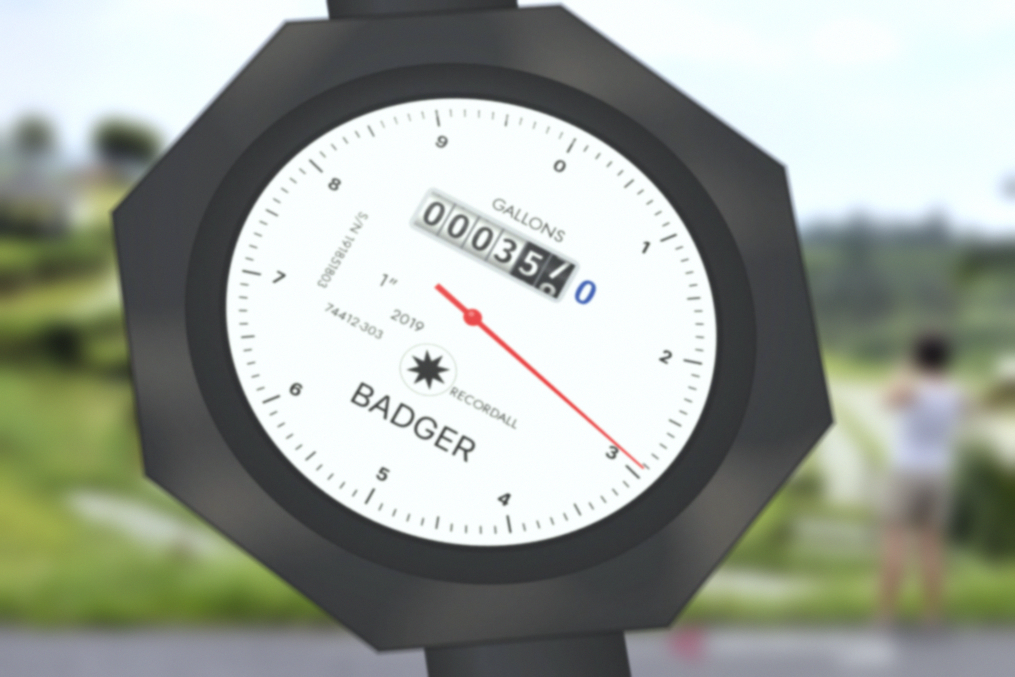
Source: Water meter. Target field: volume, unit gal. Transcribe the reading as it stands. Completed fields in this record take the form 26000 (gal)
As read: 3572.9 (gal)
